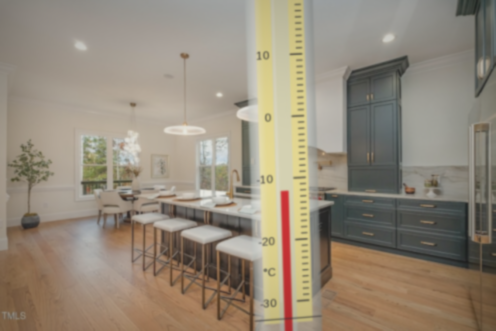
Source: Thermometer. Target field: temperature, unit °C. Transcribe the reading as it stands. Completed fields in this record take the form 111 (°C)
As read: -12 (°C)
